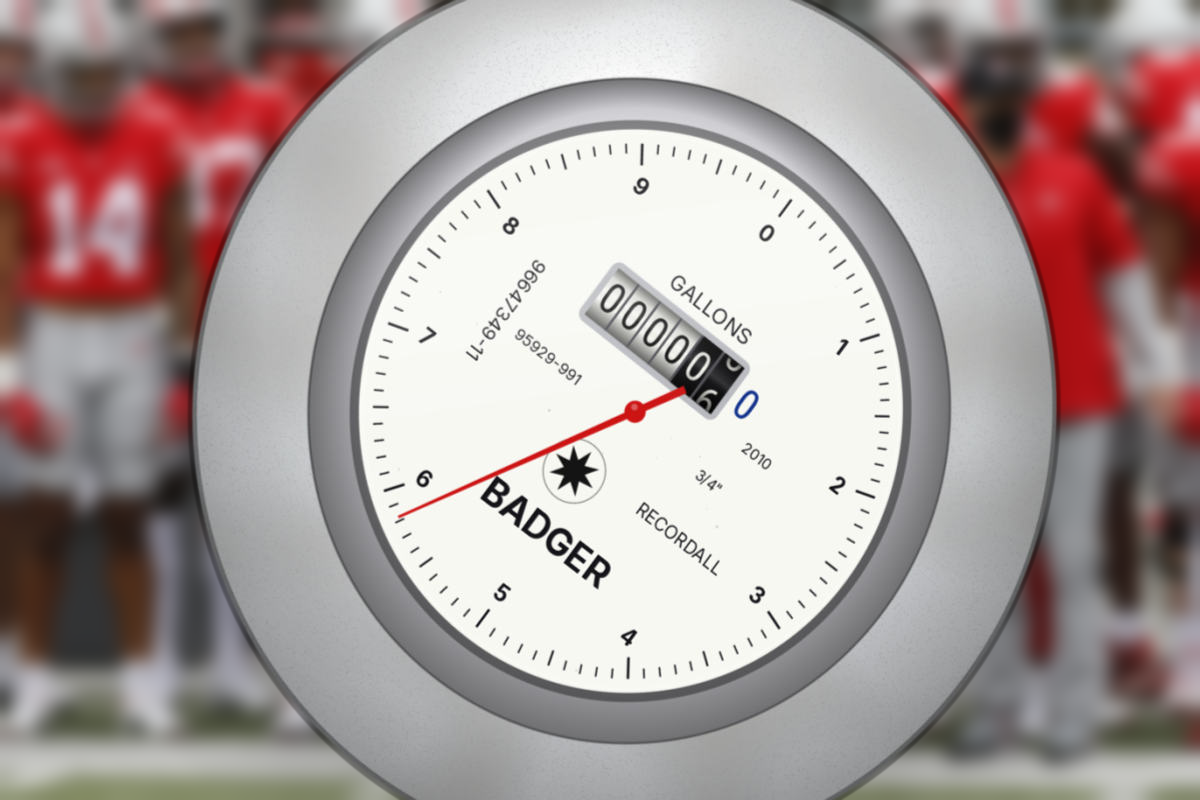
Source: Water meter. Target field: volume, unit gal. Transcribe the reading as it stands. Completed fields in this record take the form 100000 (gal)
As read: 55.8 (gal)
